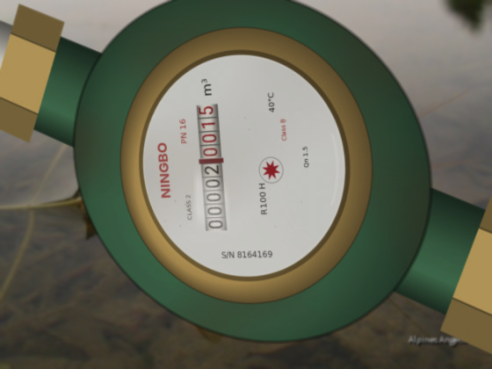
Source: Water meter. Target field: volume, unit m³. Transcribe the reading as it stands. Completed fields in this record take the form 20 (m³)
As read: 2.0015 (m³)
